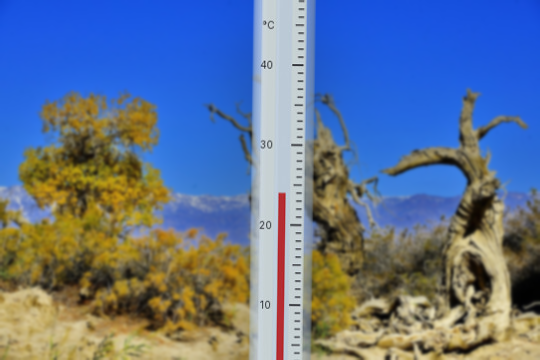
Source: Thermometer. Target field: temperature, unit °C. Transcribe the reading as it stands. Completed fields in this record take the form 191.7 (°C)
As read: 24 (°C)
